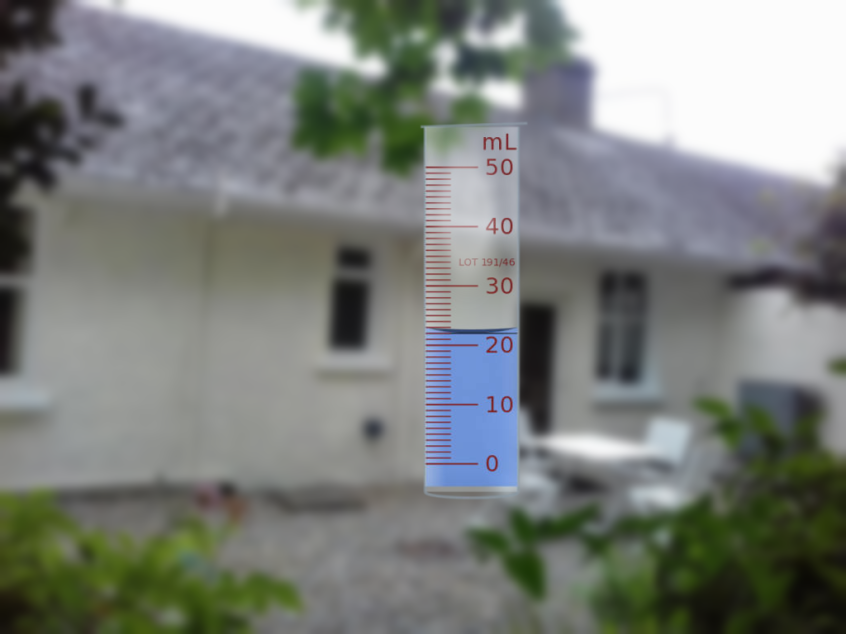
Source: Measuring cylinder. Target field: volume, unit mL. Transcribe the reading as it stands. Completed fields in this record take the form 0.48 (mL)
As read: 22 (mL)
